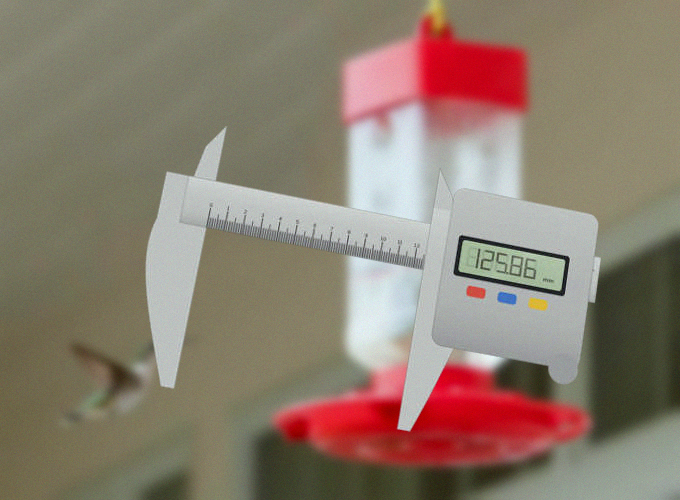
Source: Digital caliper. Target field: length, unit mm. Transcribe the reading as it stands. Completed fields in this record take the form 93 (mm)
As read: 125.86 (mm)
